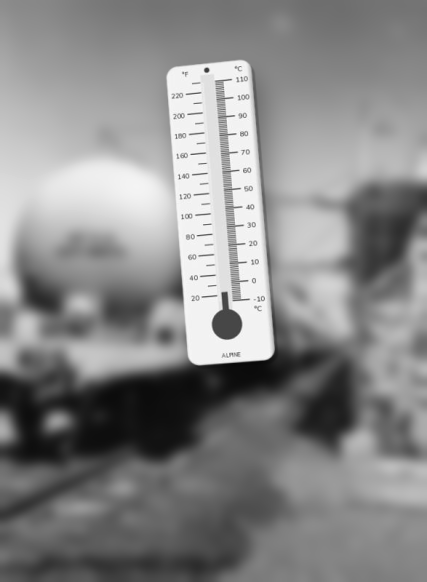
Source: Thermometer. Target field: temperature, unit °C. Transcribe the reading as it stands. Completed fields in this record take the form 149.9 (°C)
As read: -5 (°C)
